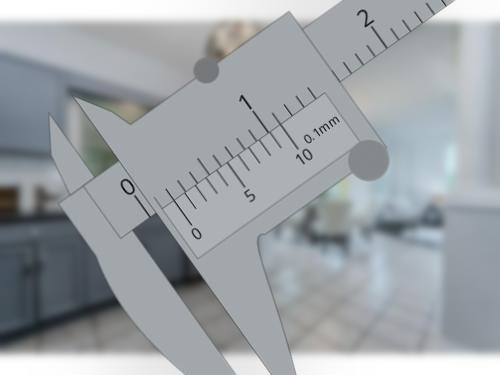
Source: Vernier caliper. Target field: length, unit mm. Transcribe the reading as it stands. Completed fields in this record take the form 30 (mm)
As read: 2.0 (mm)
